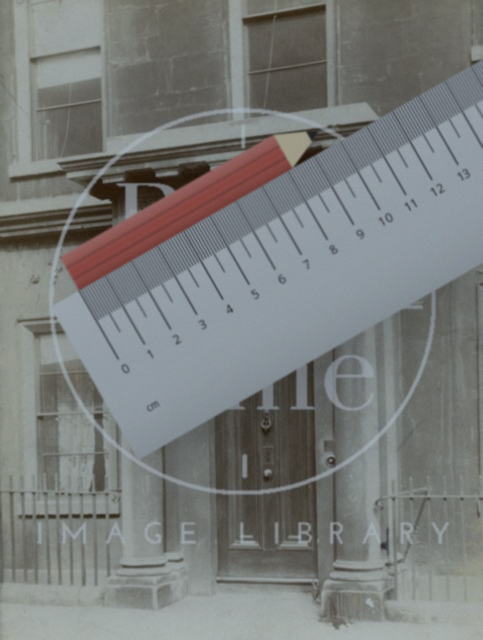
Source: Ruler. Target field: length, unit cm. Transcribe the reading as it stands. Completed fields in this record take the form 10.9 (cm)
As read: 9.5 (cm)
